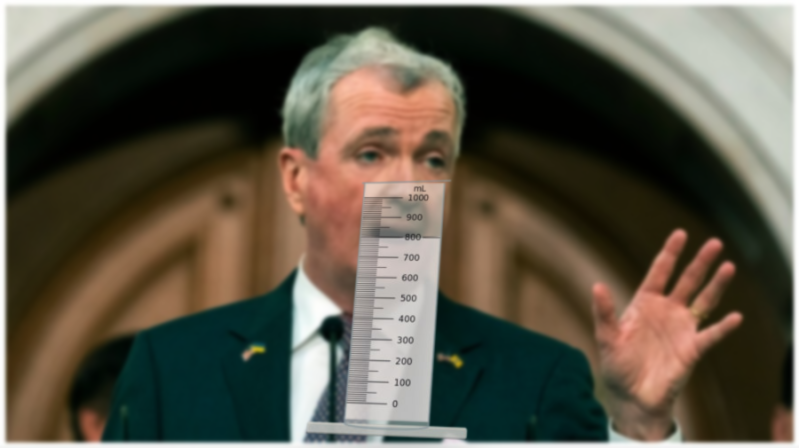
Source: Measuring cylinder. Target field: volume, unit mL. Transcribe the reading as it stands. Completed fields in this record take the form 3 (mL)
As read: 800 (mL)
